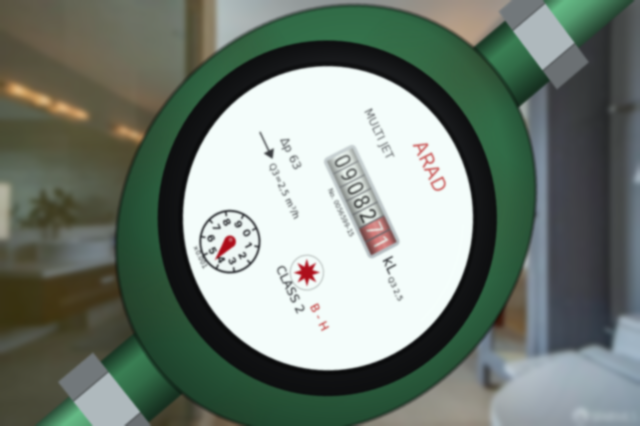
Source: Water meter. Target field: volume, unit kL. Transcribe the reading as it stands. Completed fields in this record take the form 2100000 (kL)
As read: 9082.714 (kL)
